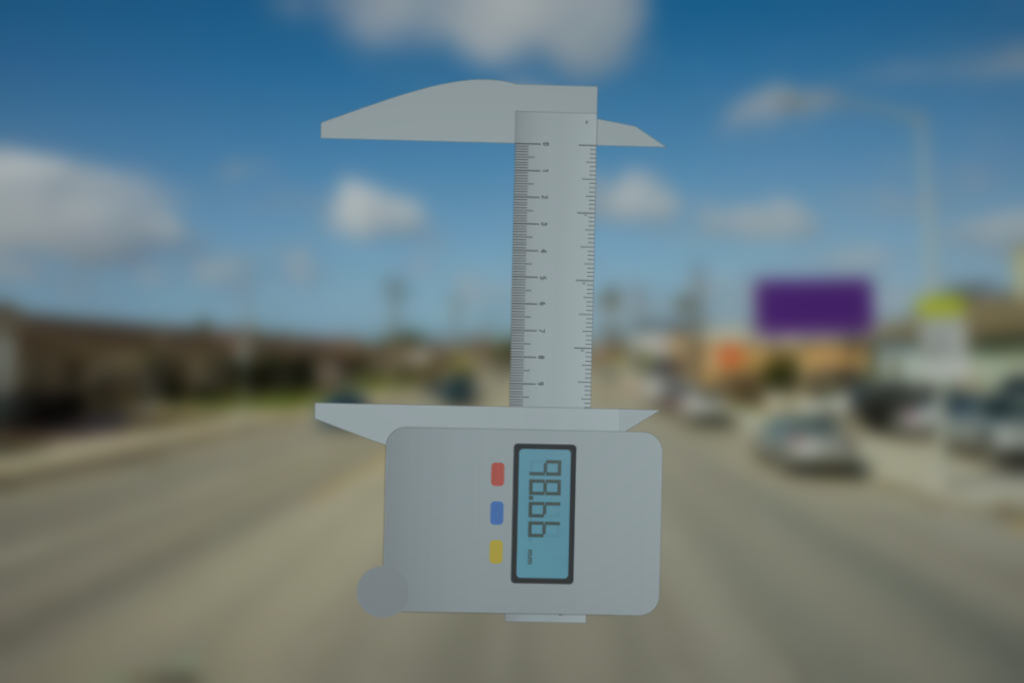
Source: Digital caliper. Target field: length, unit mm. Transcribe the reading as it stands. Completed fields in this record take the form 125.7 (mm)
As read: 98.66 (mm)
